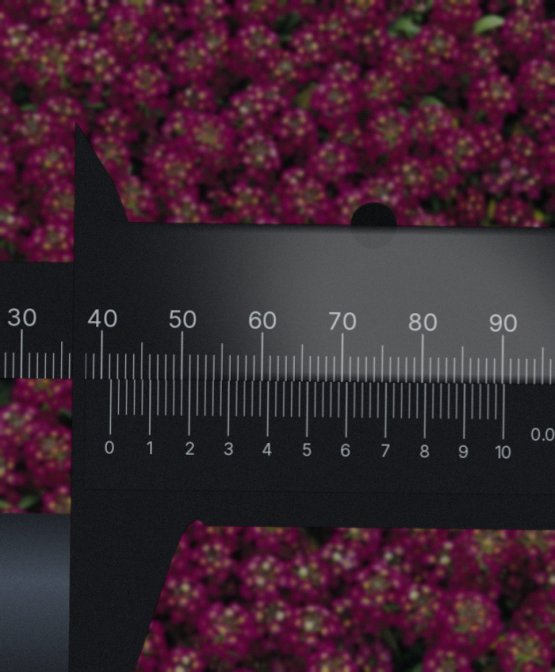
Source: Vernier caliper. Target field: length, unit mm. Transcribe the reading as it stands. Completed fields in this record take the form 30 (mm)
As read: 41.2 (mm)
